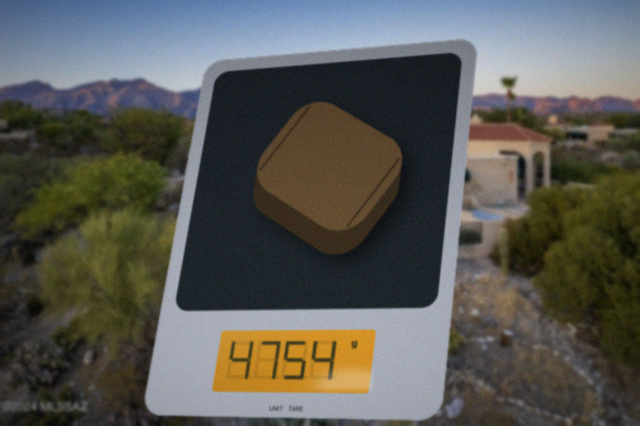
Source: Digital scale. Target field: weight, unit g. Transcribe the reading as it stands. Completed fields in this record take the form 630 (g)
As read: 4754 (g)
